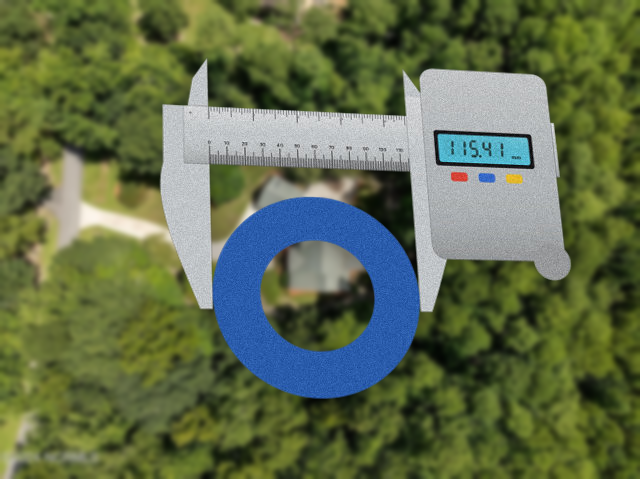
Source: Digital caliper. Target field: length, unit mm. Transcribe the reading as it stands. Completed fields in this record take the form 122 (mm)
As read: 115.41 (mm)
